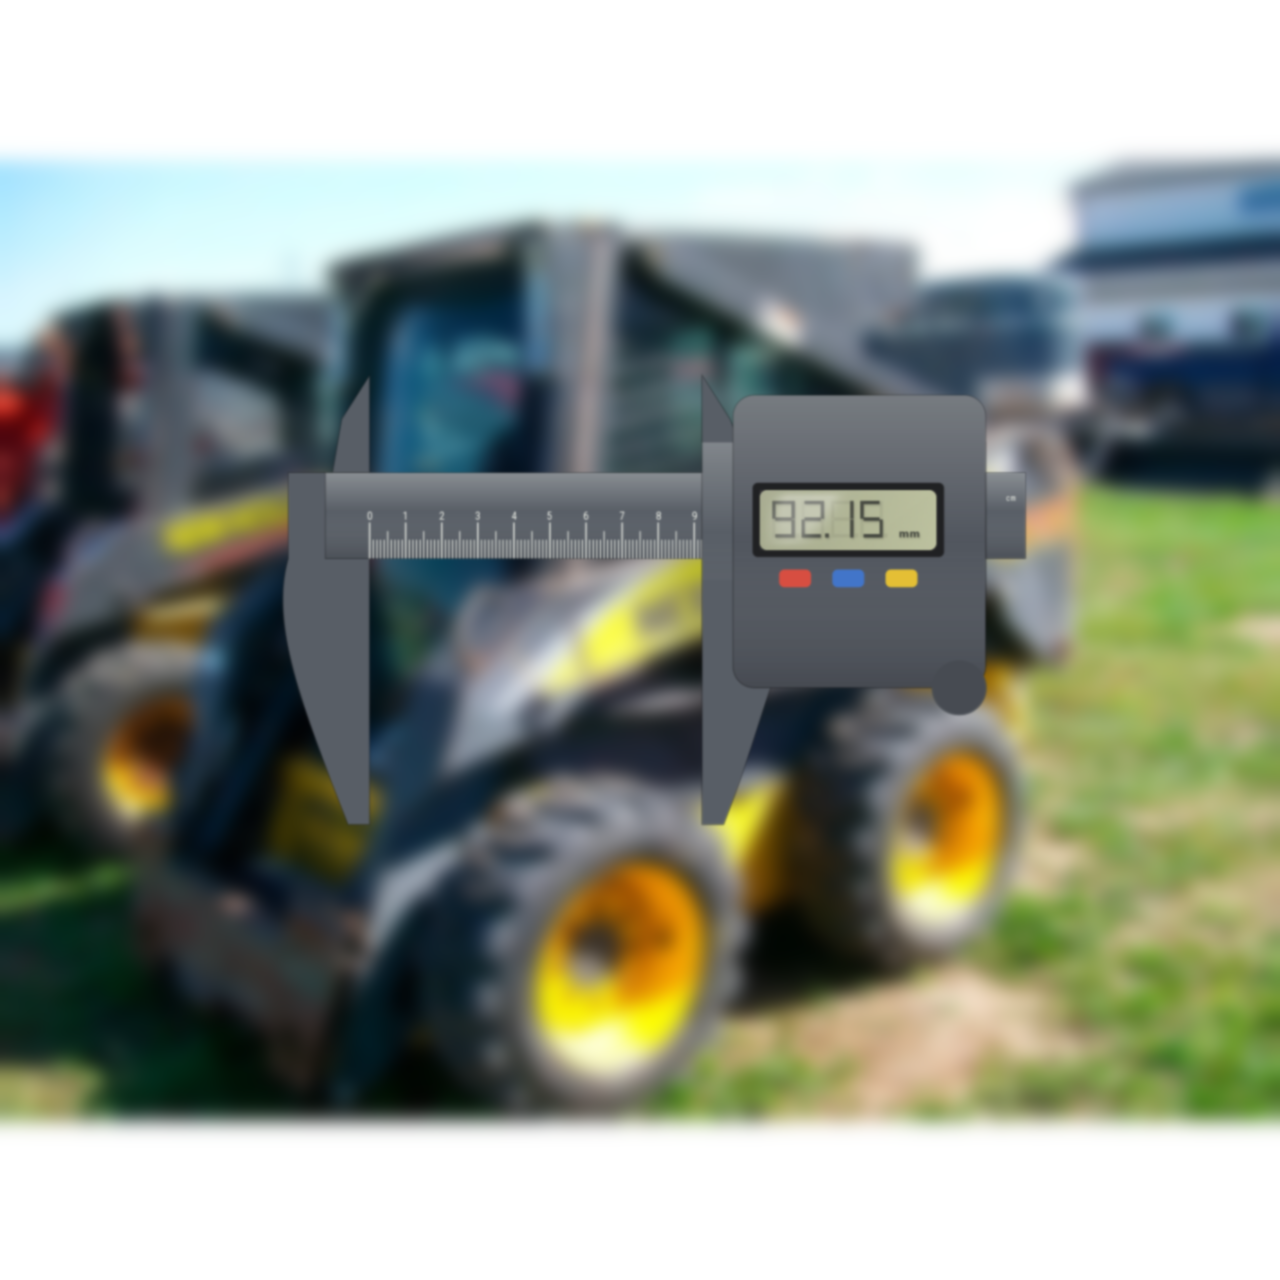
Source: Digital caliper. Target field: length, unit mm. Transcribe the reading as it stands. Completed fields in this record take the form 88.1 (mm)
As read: 92.15 (mm)
